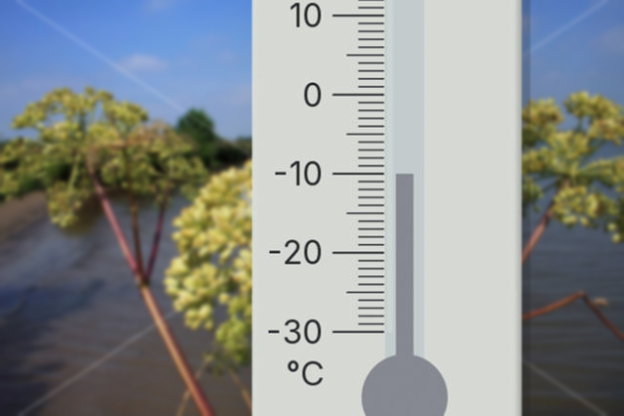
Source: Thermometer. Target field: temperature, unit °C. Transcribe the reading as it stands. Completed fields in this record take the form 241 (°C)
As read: -10 (°C)
